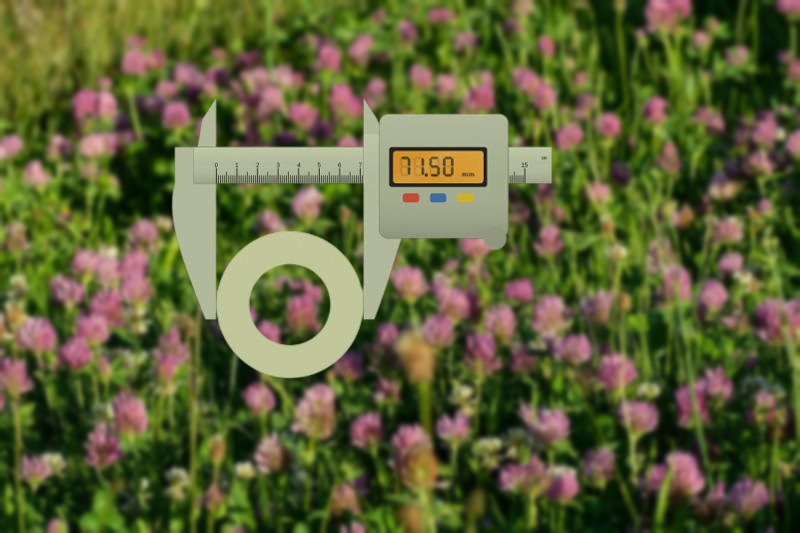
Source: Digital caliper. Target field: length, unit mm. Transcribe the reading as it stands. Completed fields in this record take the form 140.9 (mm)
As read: 71.50 (mm)
